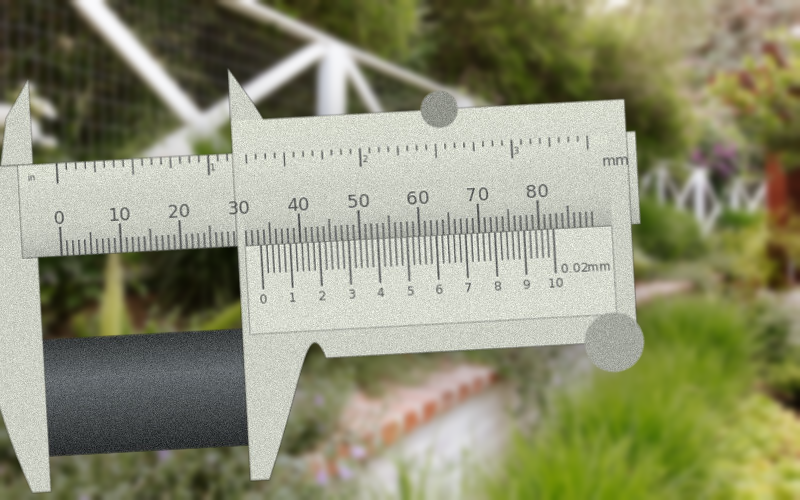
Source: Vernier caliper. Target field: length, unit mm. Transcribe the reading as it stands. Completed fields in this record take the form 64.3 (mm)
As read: 33.4 (mm)
